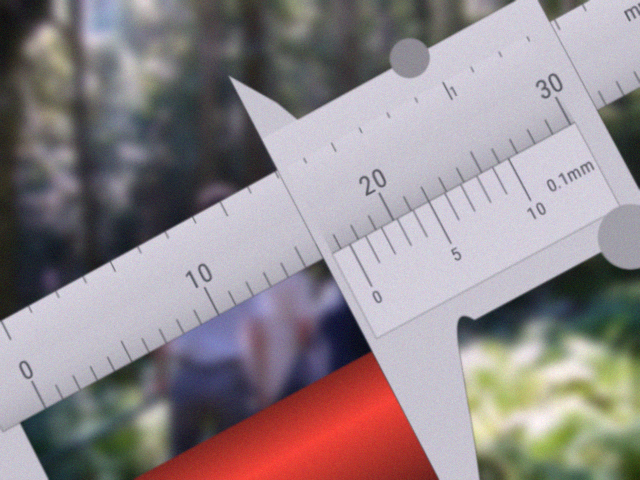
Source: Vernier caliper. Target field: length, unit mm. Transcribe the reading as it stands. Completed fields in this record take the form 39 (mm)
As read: 17.5 (mm)
